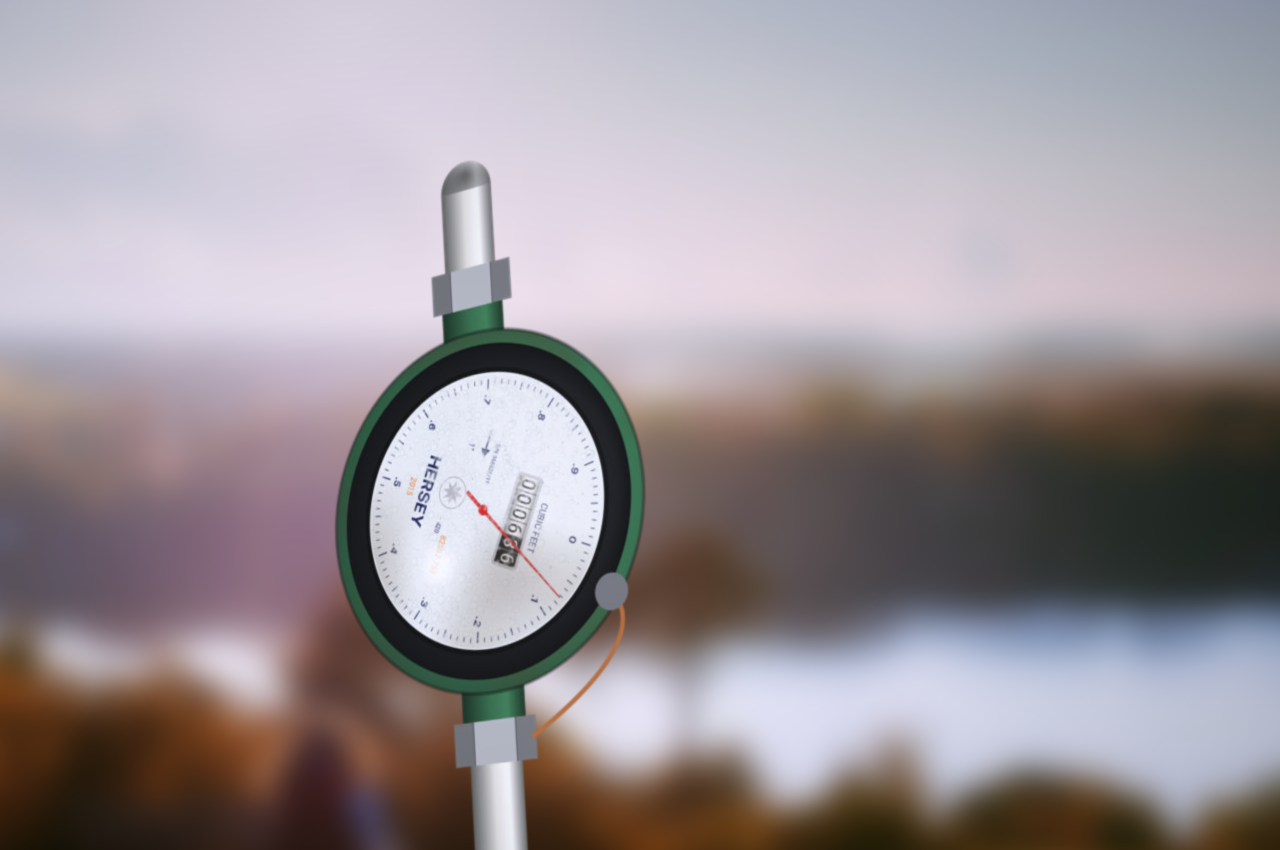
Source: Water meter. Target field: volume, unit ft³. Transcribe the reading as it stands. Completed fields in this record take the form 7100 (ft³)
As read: 636.07 (ft³)
